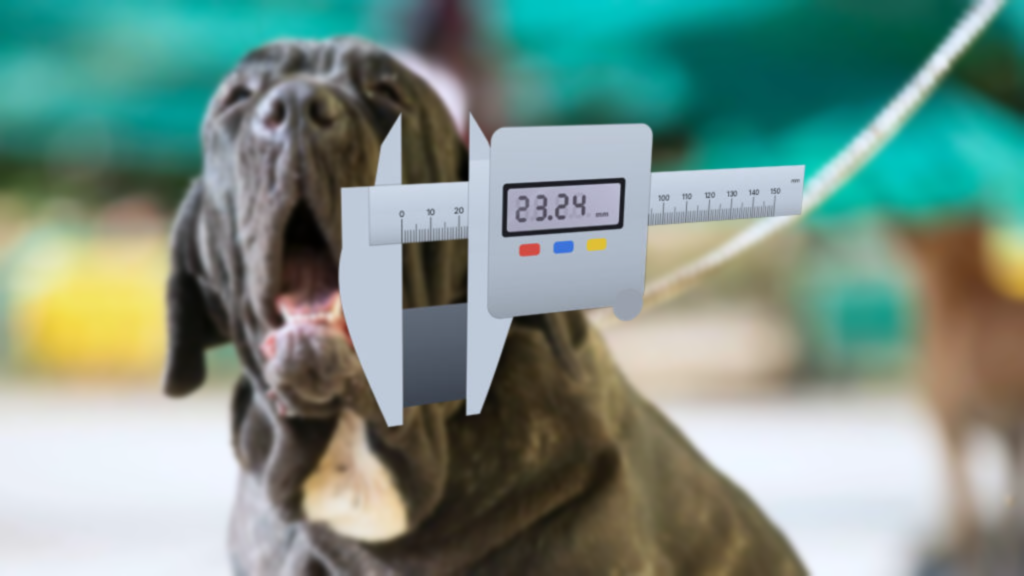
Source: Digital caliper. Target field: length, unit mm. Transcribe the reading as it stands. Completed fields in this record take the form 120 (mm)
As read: 23.24 (mm)
